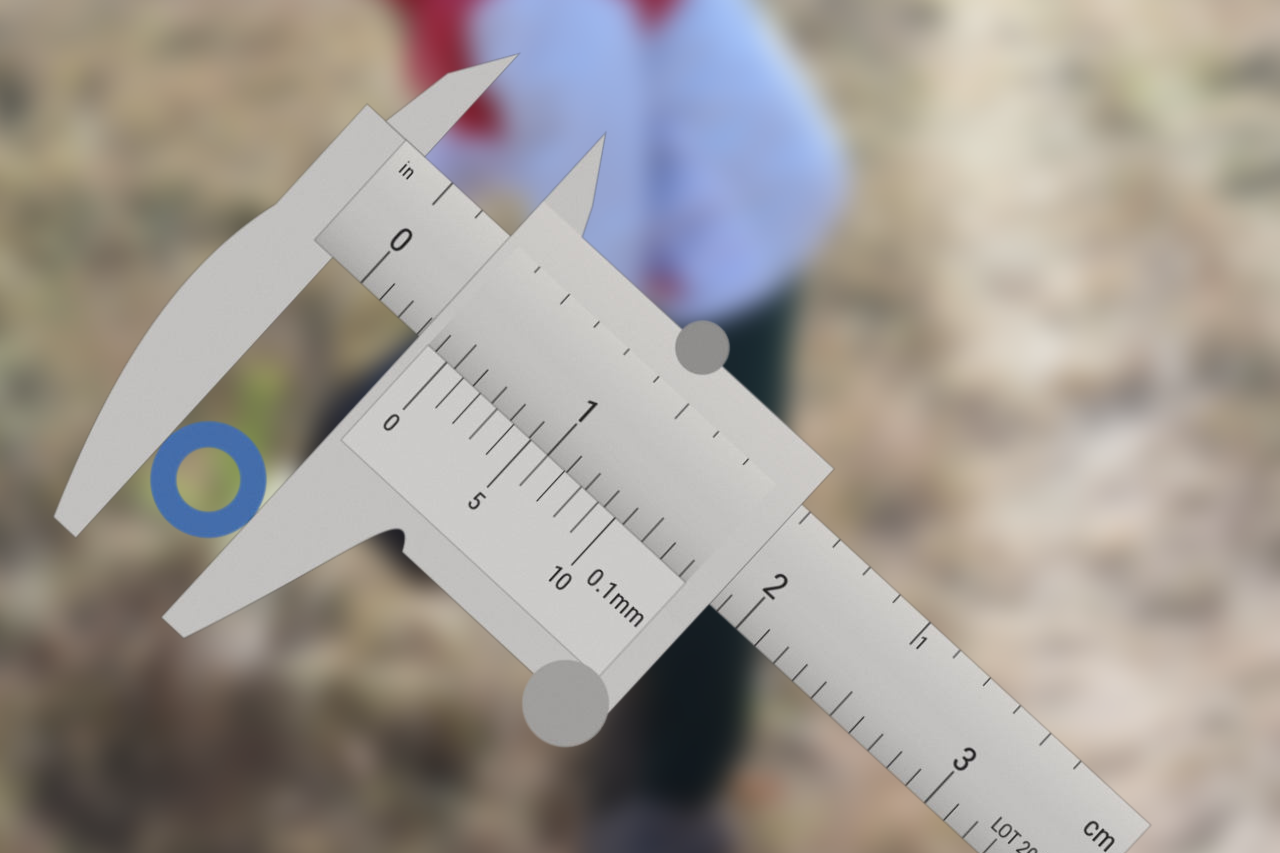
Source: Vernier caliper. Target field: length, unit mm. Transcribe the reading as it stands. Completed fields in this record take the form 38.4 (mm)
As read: 4.6 (mm)
